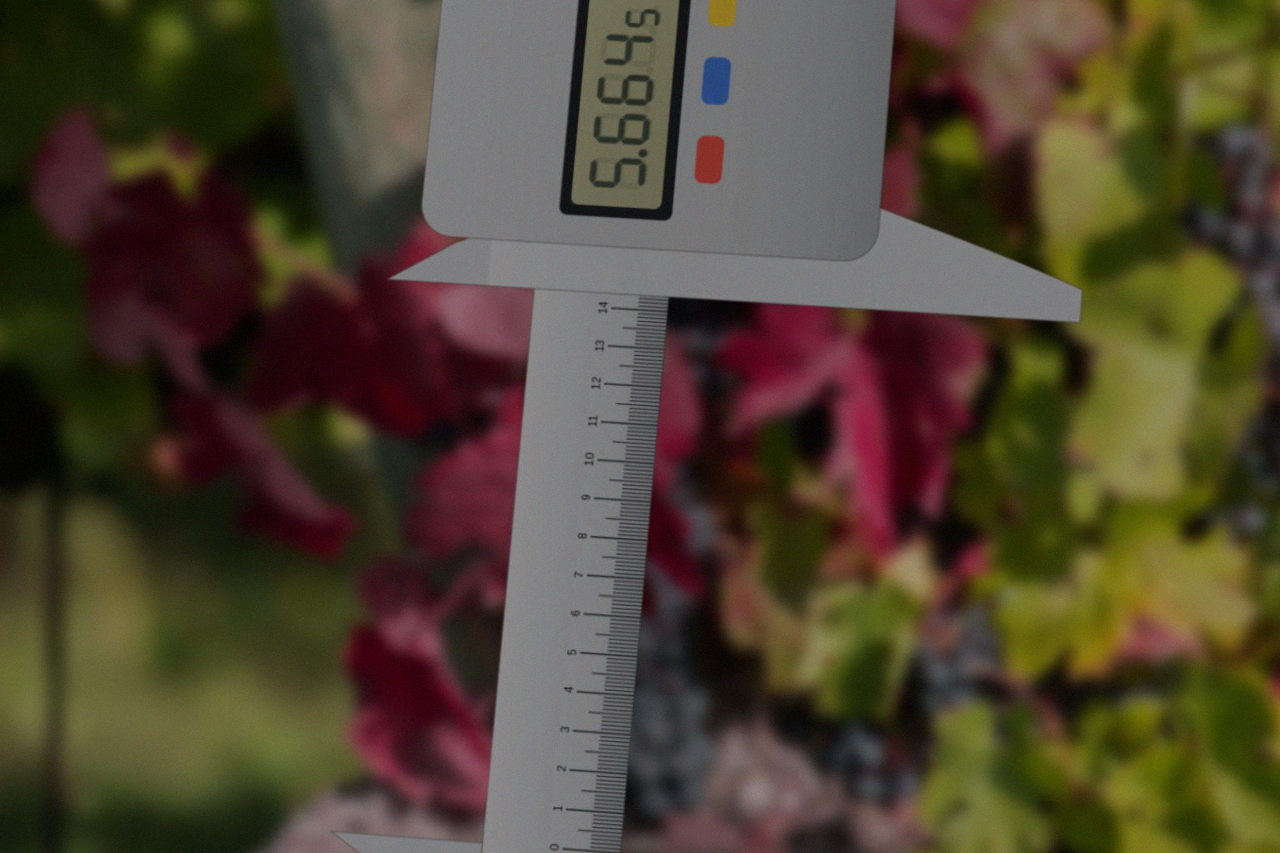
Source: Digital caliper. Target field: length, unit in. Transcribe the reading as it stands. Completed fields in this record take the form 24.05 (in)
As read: 5.6645 (in)
